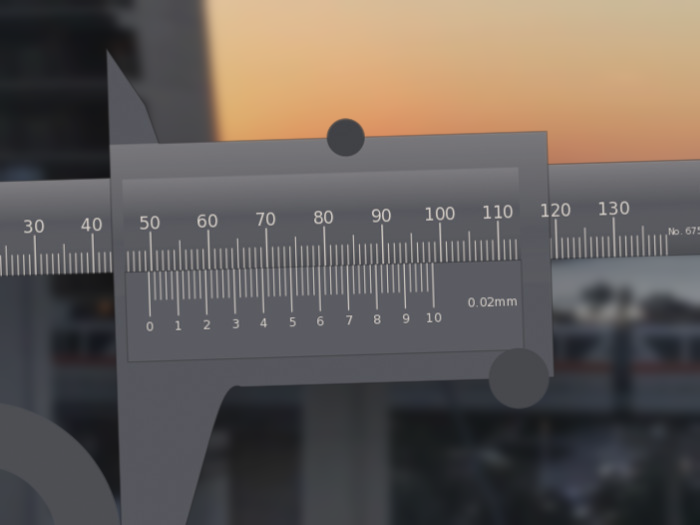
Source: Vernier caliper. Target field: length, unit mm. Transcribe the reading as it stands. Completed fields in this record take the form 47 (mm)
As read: 49.5 (mm)
